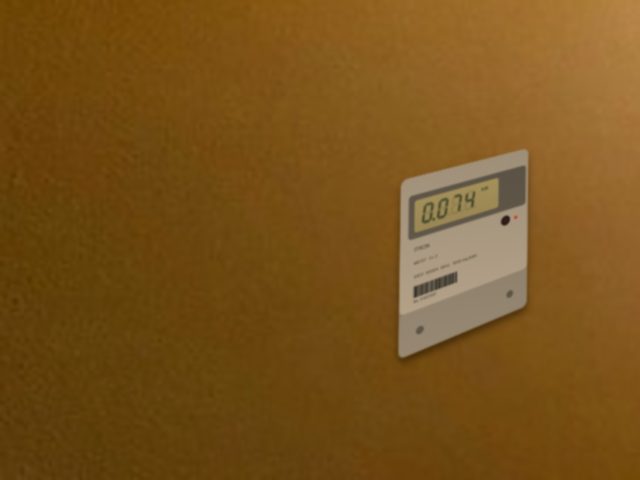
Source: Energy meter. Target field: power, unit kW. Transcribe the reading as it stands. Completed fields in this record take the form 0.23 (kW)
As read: 0.074 (kW)
